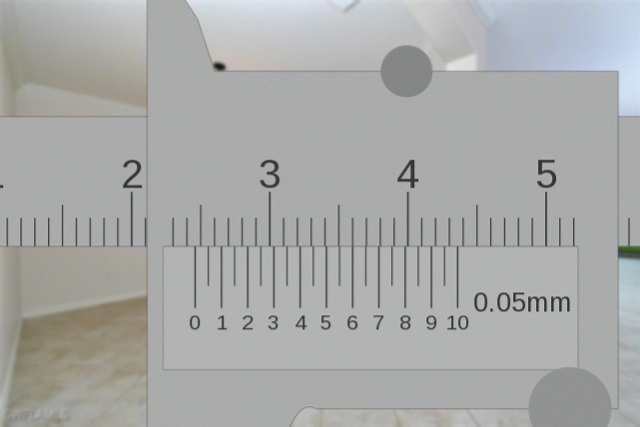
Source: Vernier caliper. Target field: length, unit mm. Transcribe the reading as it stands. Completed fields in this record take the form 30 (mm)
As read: 24.6 (mm)
